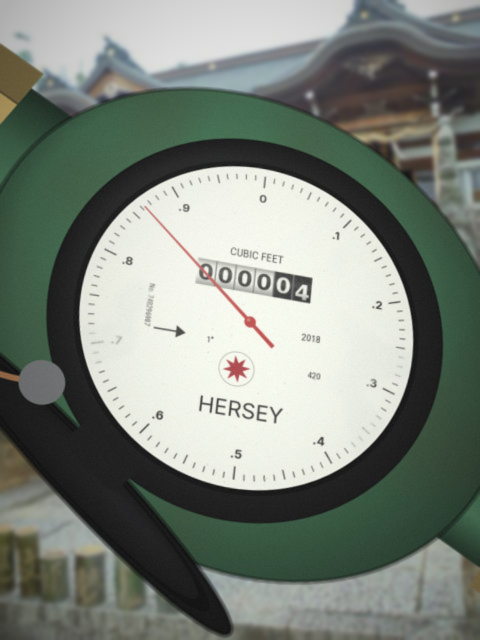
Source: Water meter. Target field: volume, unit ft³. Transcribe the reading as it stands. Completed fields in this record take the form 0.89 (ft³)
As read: 3.86 (ft³)
